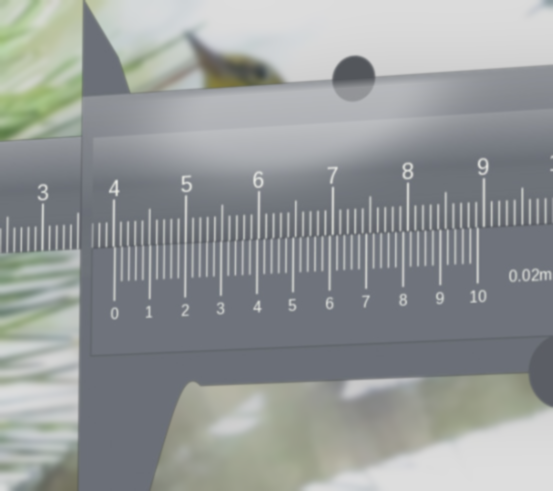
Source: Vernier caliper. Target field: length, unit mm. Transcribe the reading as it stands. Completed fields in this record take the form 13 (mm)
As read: 40.2 (mm)
